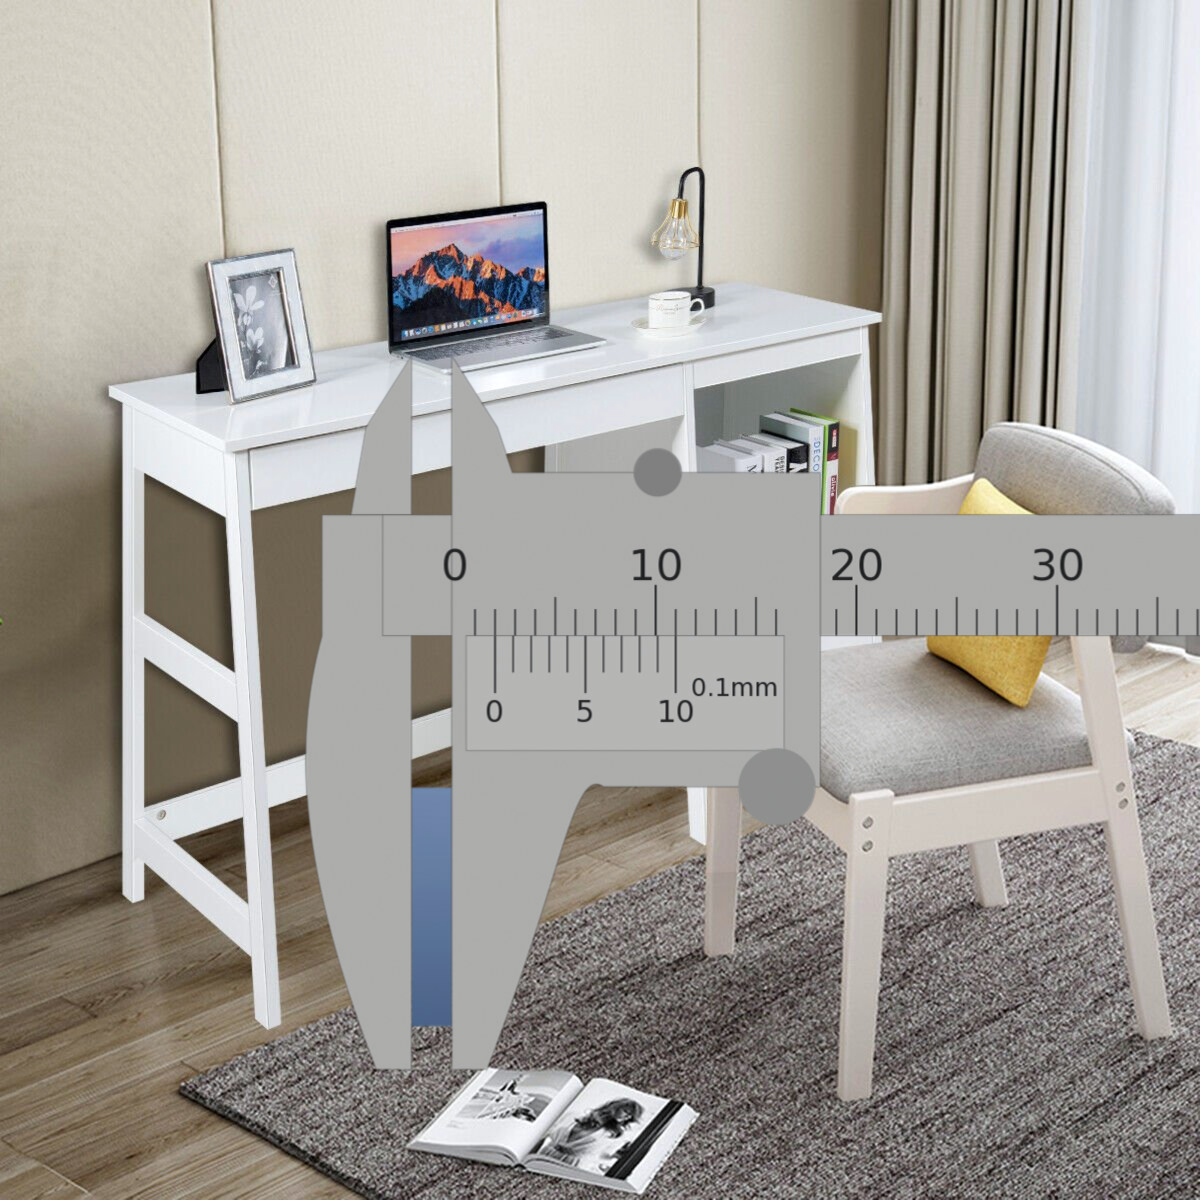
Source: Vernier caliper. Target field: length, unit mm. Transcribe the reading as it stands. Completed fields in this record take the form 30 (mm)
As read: 2.0 (mm)
